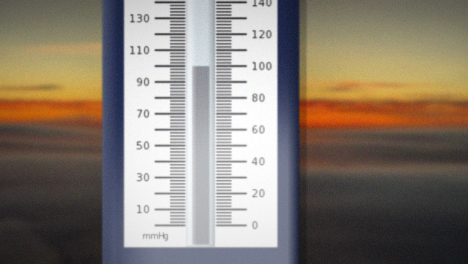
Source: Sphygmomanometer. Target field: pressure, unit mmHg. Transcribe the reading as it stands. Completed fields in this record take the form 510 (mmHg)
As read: 100 (mmHg)
